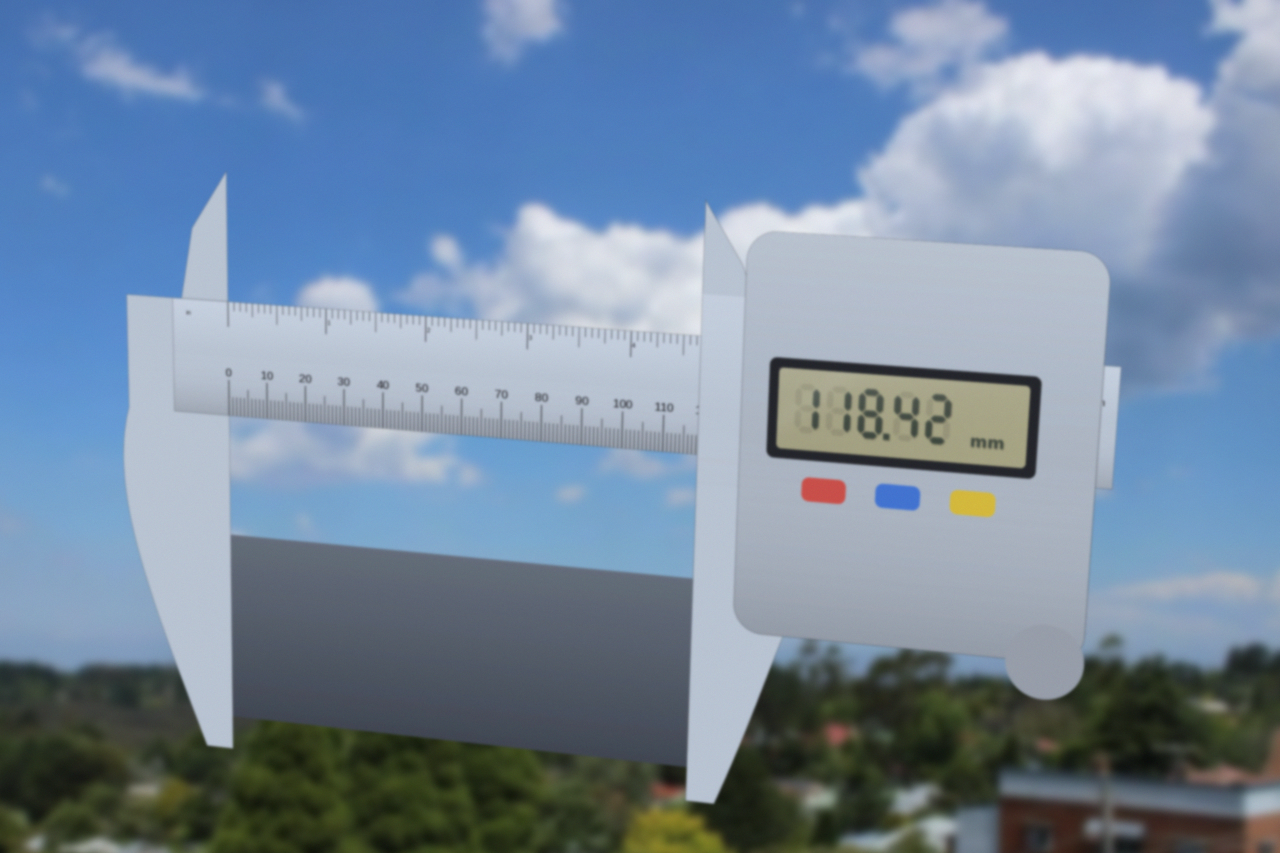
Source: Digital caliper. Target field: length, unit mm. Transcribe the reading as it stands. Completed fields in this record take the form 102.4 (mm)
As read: 118.42 (mm)
